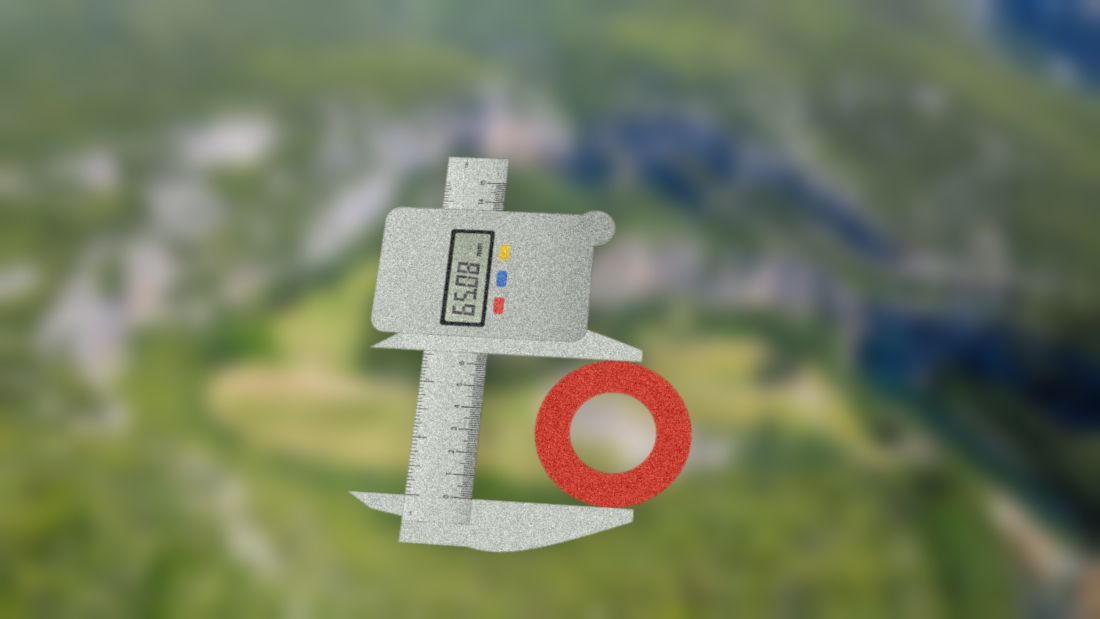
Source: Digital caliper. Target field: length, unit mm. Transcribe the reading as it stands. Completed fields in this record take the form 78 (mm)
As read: 65.08 (mm)
